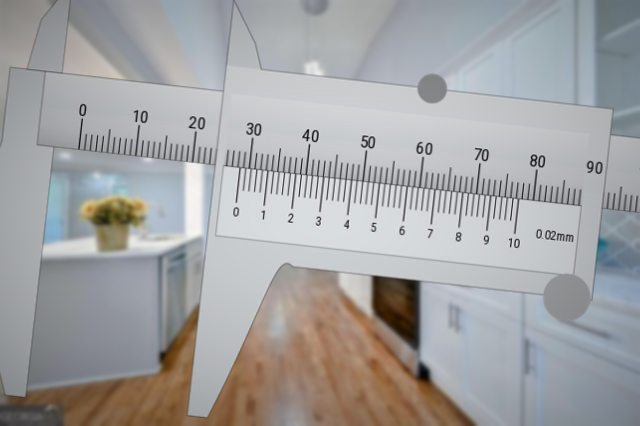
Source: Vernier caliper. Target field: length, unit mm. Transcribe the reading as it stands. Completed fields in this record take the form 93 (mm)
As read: 28.4 (mm)
